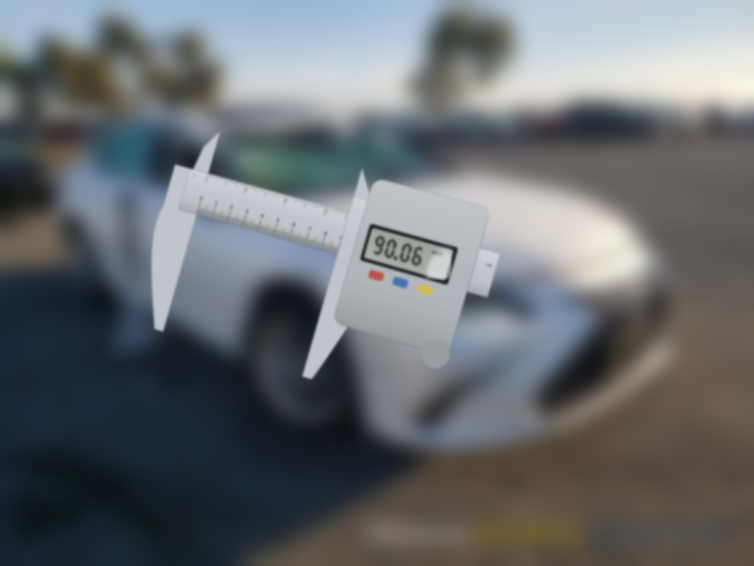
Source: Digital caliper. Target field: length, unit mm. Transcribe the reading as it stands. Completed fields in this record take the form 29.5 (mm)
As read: 90.06 (mm)
